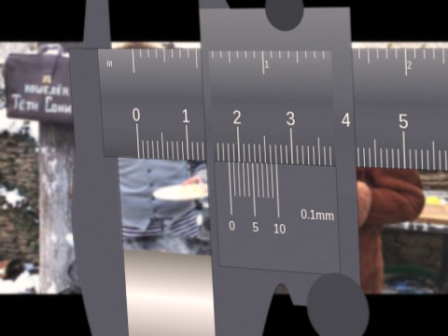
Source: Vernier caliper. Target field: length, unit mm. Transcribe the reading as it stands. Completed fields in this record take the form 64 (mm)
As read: 18.0 (mm)
